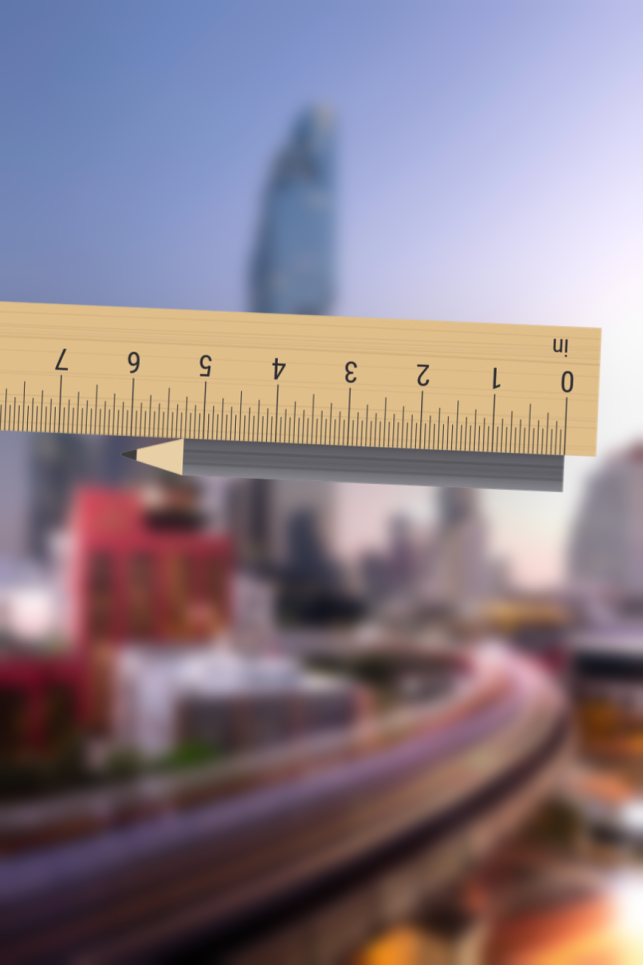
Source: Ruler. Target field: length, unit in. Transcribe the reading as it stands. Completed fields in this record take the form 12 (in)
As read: 6.125 (in)
